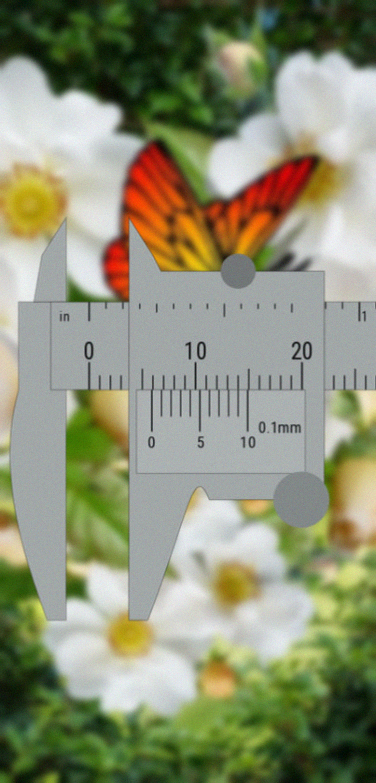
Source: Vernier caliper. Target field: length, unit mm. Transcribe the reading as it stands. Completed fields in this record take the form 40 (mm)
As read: 5.9 (mm)
